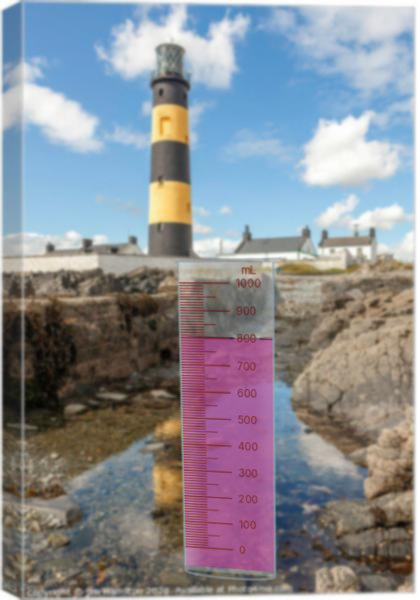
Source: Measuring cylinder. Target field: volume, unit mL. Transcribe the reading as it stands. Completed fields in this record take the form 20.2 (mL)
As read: 800 (mL)
